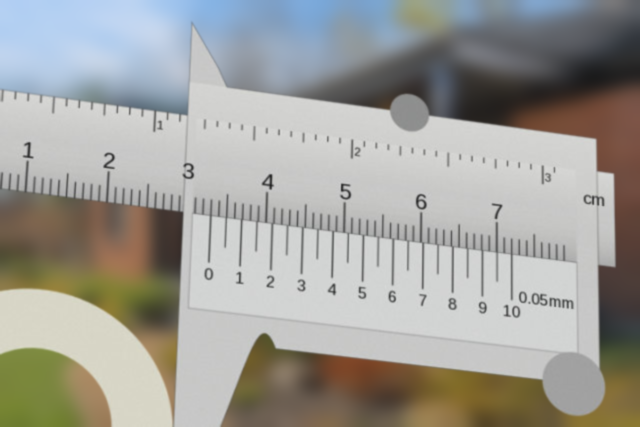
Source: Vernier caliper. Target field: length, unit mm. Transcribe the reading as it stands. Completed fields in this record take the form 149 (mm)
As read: 33.0 (mm)
